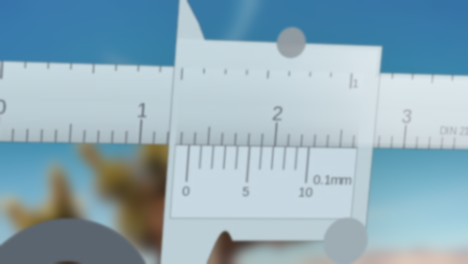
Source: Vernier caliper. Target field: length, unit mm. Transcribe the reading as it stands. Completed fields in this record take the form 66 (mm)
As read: 13.6 (mm)
